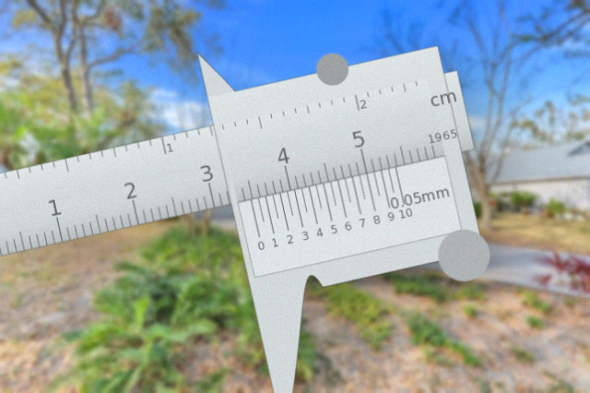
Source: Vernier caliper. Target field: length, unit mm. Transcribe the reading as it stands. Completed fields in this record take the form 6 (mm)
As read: 34.8 (mm)
